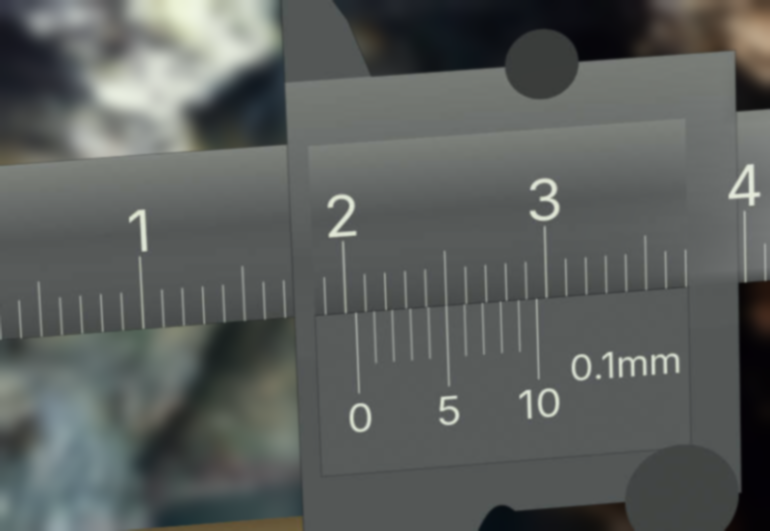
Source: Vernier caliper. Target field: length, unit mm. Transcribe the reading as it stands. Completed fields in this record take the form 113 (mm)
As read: 20.5 (mm)
